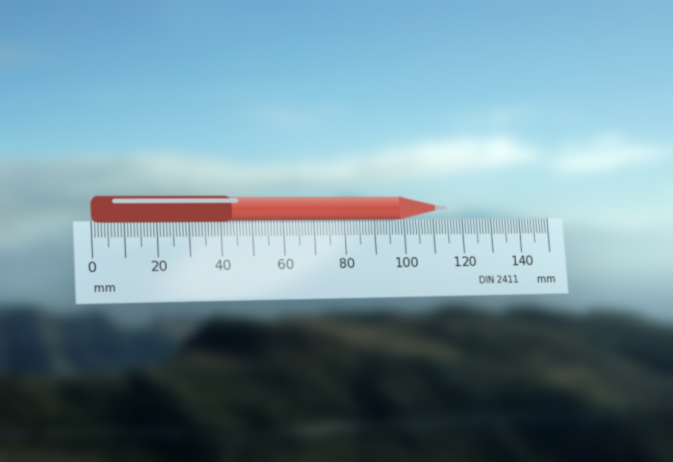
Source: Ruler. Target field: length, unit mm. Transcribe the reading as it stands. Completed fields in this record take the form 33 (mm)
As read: 115 (mm)
